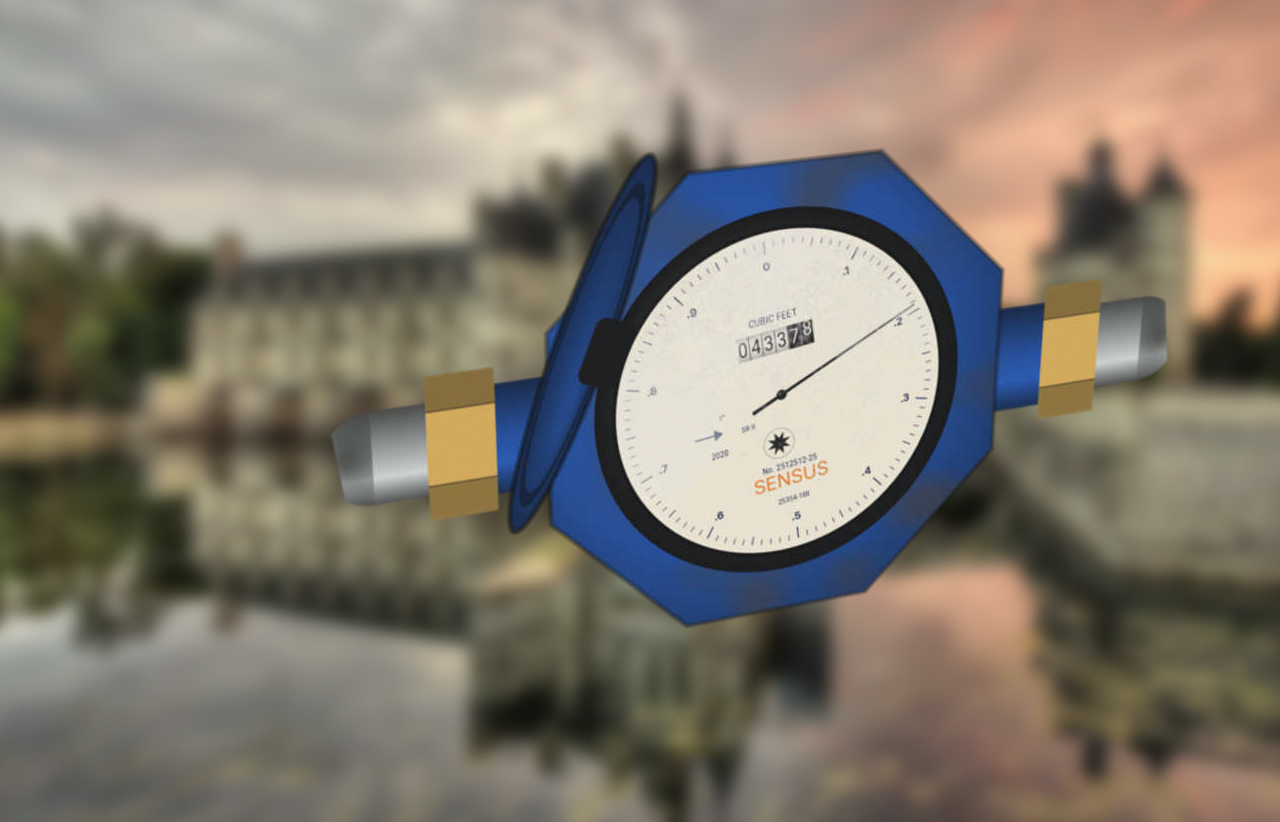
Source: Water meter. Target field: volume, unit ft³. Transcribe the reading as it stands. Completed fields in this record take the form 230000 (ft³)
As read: 43378.19 (ft³)
